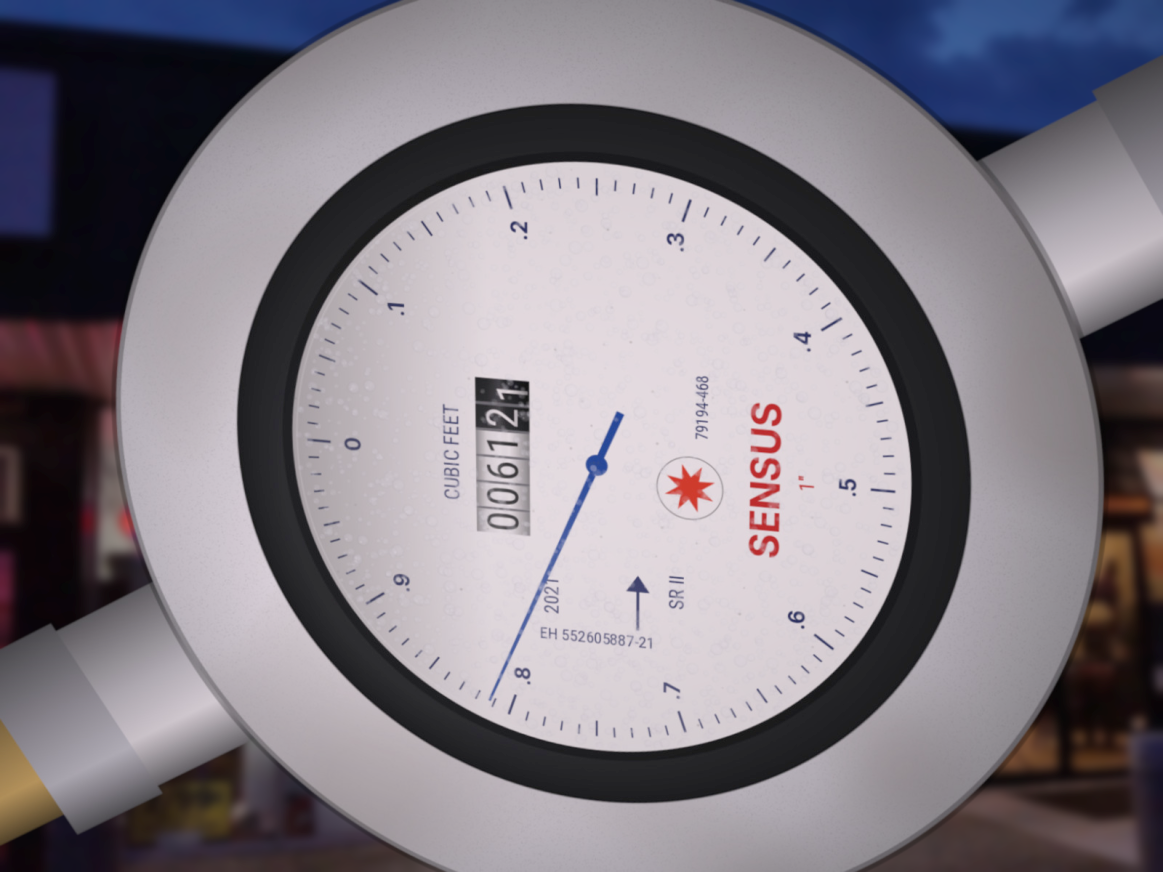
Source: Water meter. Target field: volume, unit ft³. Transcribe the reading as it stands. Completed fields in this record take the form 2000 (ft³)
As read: 6120.81 (ft³)
